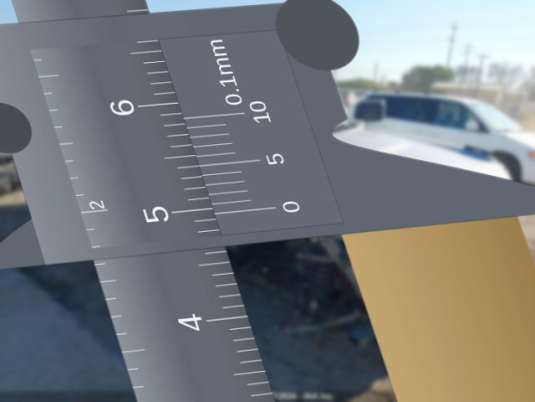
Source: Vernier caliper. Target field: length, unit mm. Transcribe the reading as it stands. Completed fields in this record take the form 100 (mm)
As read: 49.5 (mm)
